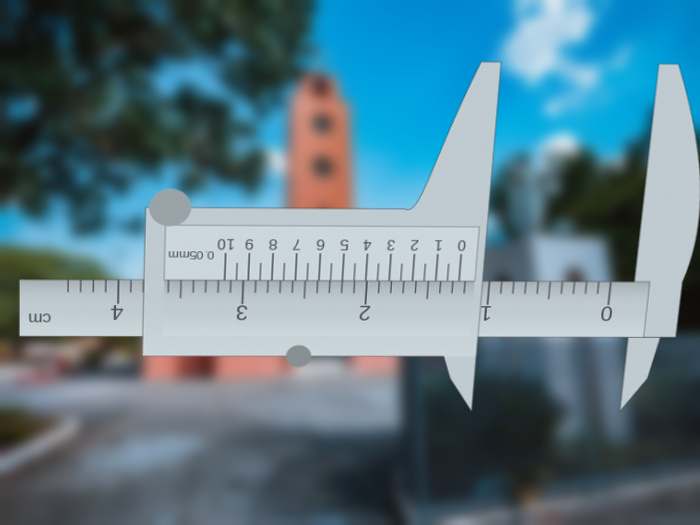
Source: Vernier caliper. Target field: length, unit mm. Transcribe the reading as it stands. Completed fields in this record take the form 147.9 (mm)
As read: 12.5 (mm)
